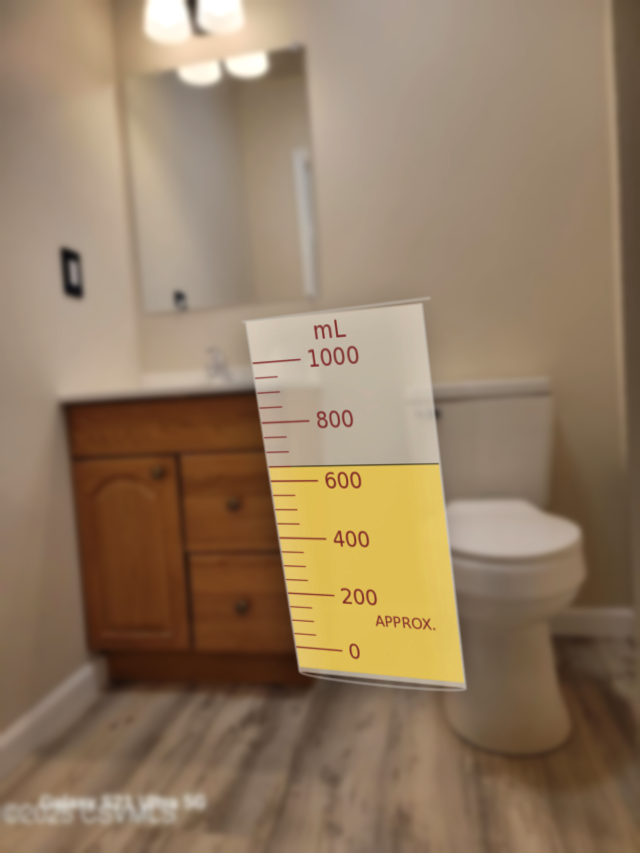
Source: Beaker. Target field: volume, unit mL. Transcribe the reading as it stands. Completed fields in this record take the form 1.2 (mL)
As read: 650 (mL)
